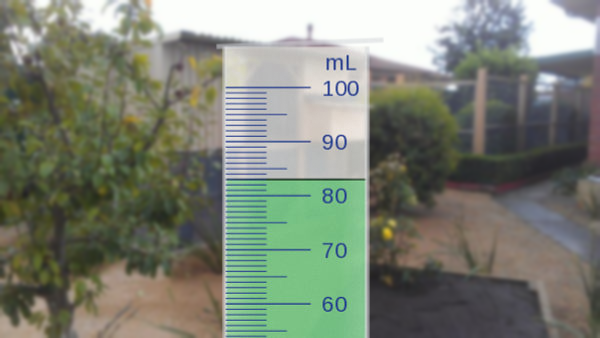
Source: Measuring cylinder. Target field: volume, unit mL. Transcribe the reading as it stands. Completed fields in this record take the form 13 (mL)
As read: 83 (mL)
